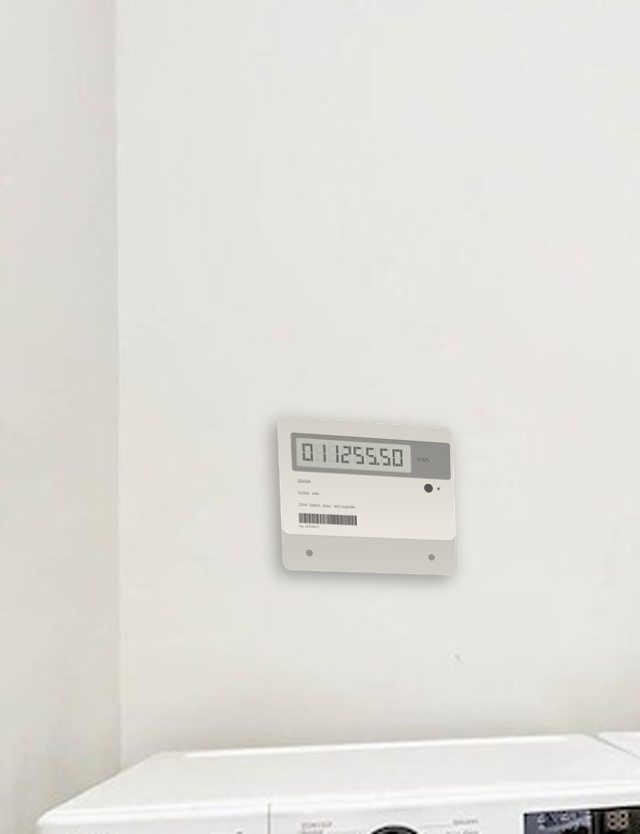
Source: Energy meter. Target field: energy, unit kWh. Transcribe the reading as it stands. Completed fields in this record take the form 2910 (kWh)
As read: 11255.50 (kWh)
